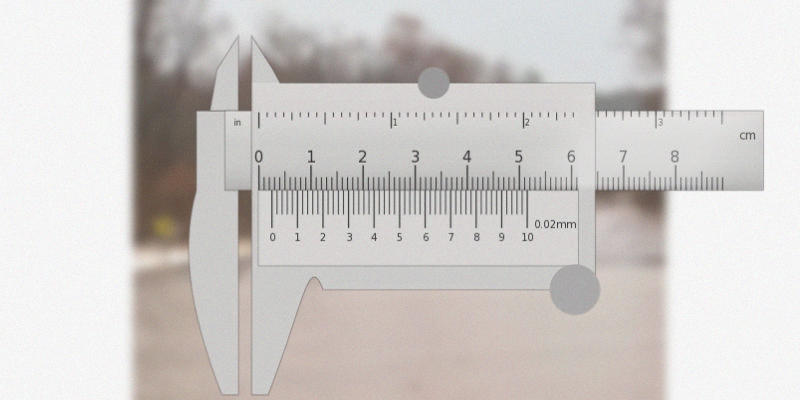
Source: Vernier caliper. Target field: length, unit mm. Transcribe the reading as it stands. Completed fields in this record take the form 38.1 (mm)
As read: 2.5 (mm)
